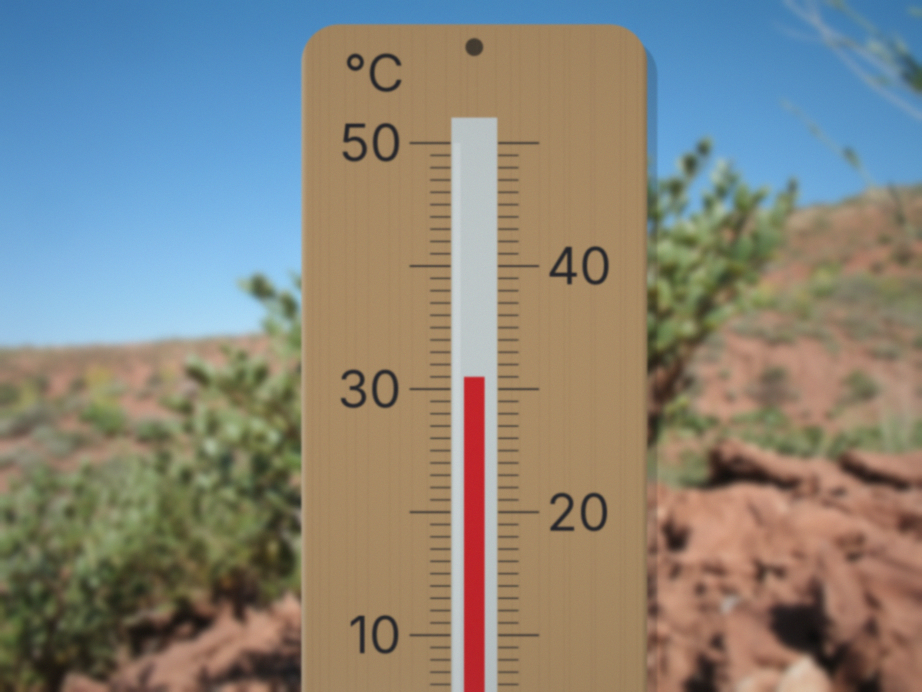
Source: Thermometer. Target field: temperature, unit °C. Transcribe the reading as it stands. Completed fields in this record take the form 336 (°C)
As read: 31 (°C)
